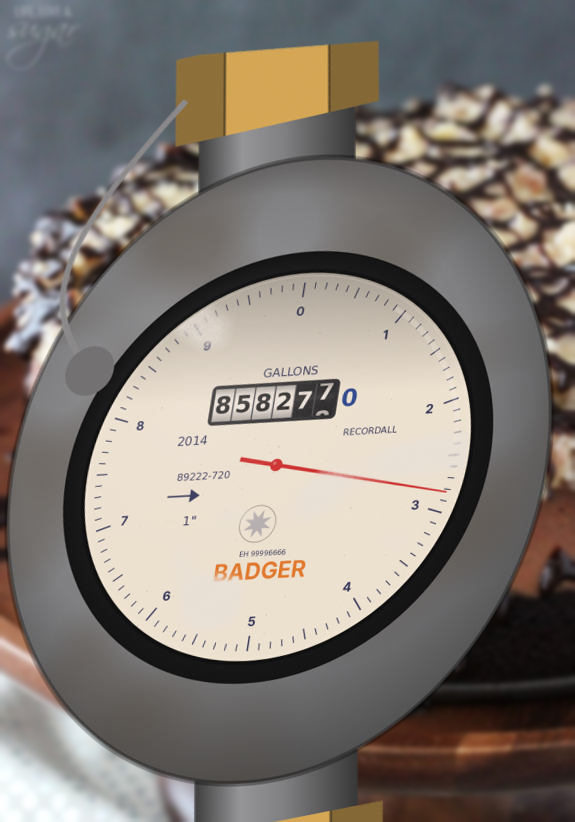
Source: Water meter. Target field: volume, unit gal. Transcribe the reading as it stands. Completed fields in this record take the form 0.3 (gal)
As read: 8582772.8 (gal)
